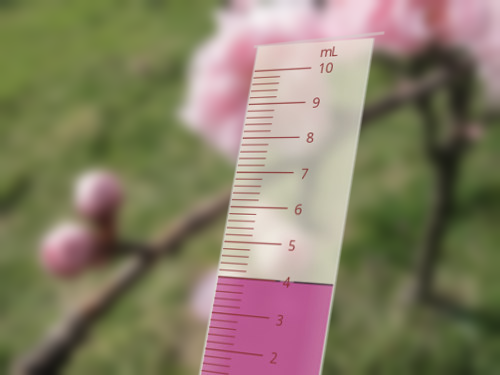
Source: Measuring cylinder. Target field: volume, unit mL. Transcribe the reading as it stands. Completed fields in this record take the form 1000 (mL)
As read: 4 (mL)
